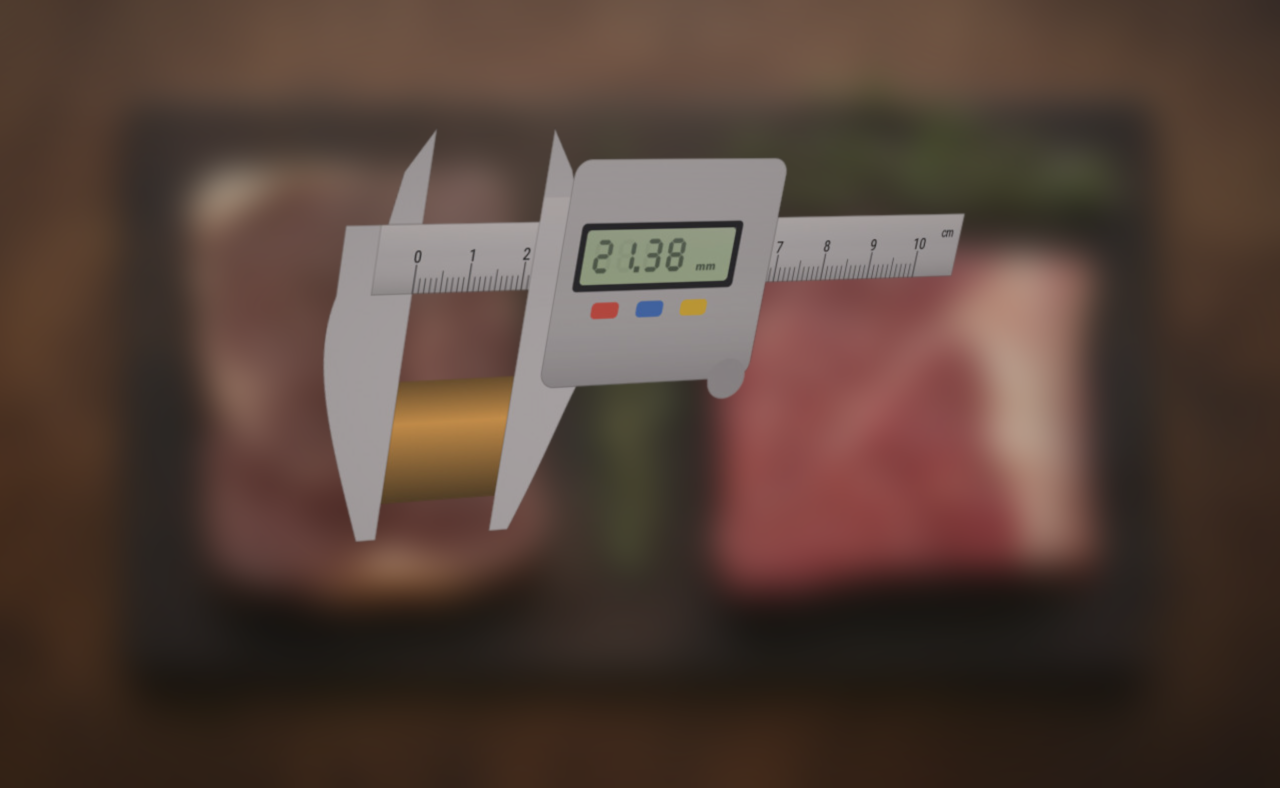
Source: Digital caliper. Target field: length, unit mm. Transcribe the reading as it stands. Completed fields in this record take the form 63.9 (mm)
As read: 21.38 (mm)
